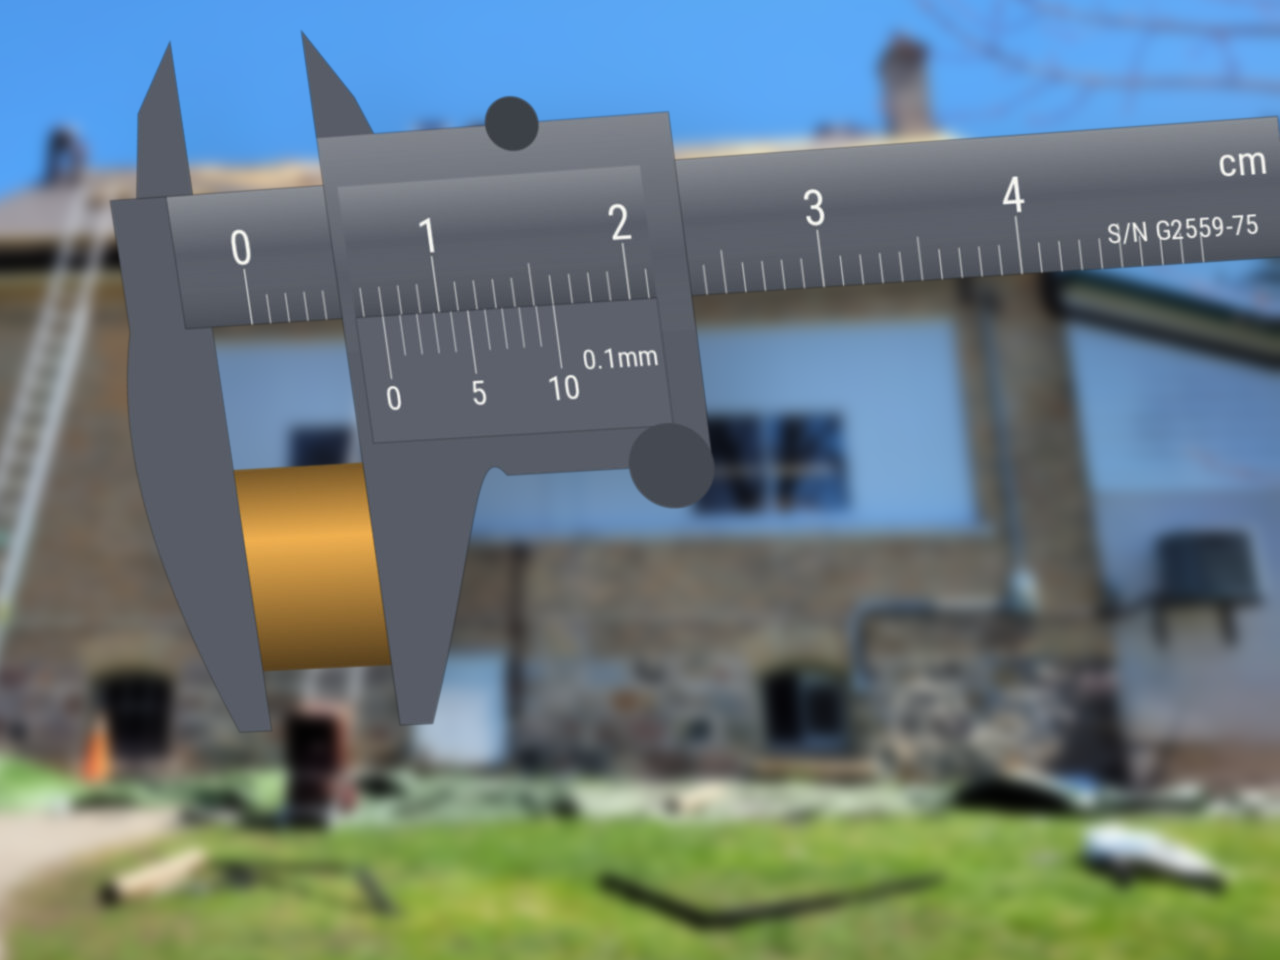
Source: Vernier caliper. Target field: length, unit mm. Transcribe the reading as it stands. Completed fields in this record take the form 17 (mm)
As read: 7.0 (mm)
